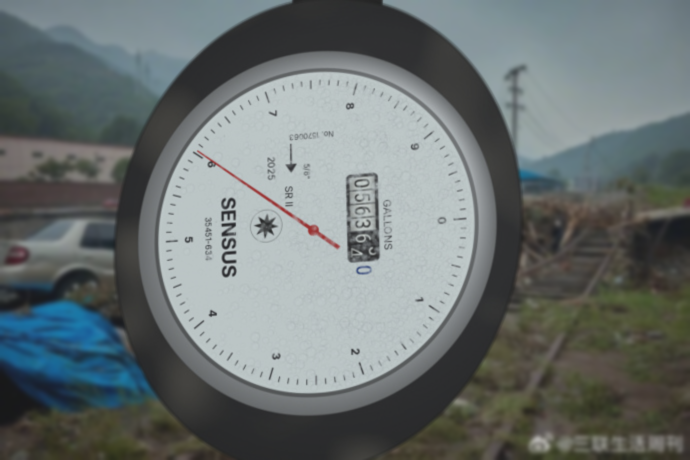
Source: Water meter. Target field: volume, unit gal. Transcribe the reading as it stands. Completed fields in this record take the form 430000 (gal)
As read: 563636.0 (gal)
